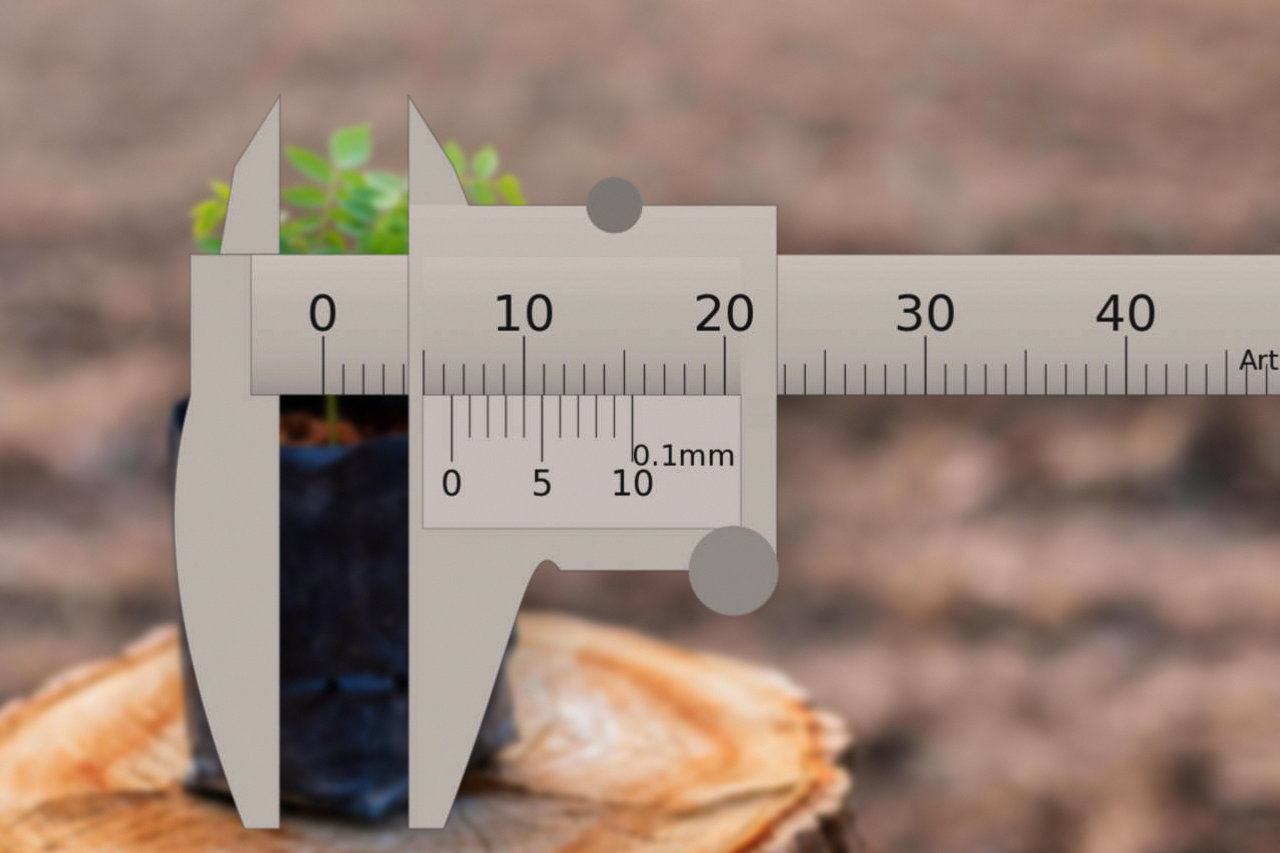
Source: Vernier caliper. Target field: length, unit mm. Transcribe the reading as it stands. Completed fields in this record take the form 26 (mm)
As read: 6.4 (mm)
